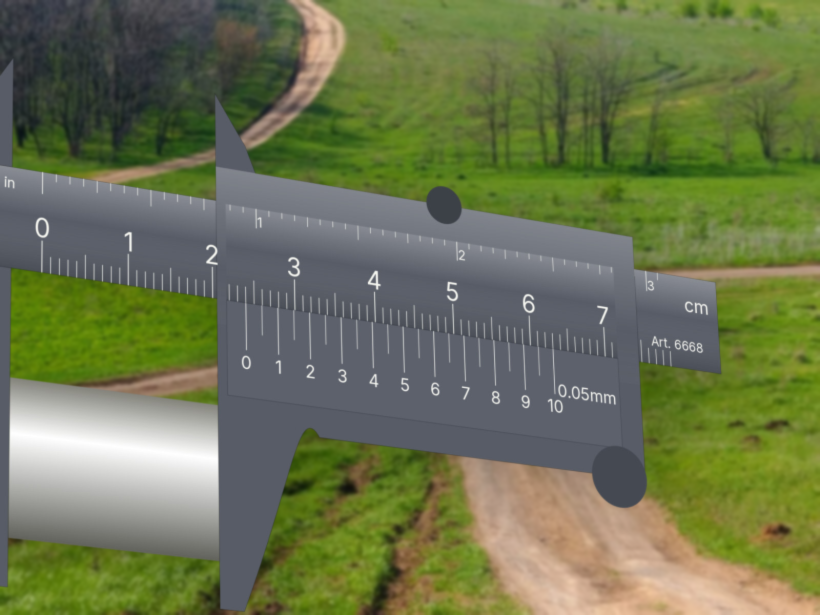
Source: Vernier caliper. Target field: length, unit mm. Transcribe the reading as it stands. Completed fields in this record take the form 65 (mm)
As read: 24.0 (mm)
